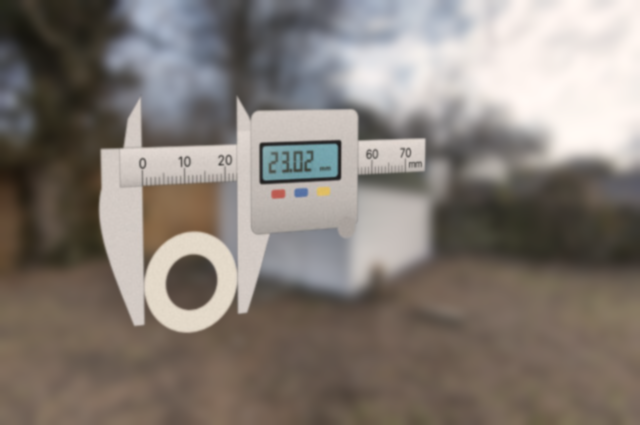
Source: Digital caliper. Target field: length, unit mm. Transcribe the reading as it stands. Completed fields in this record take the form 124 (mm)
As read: 23.02 (mm)
